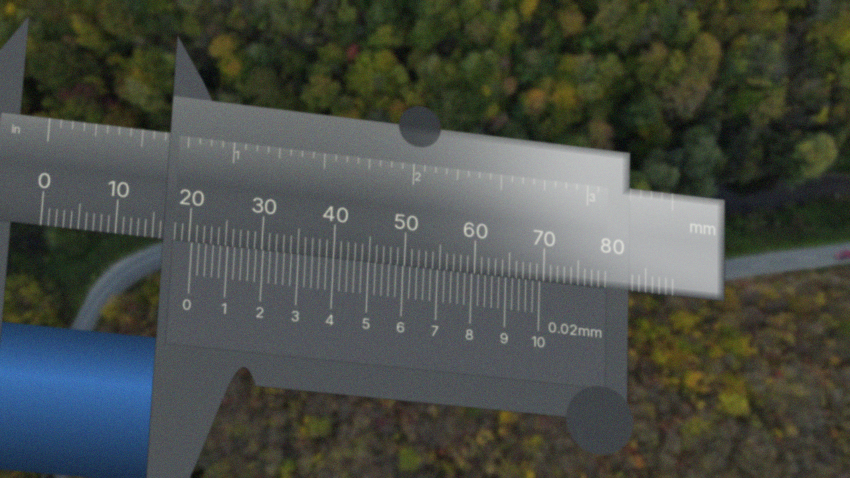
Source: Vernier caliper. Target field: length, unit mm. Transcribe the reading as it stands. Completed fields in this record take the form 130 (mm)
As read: 20.4 (mm)
